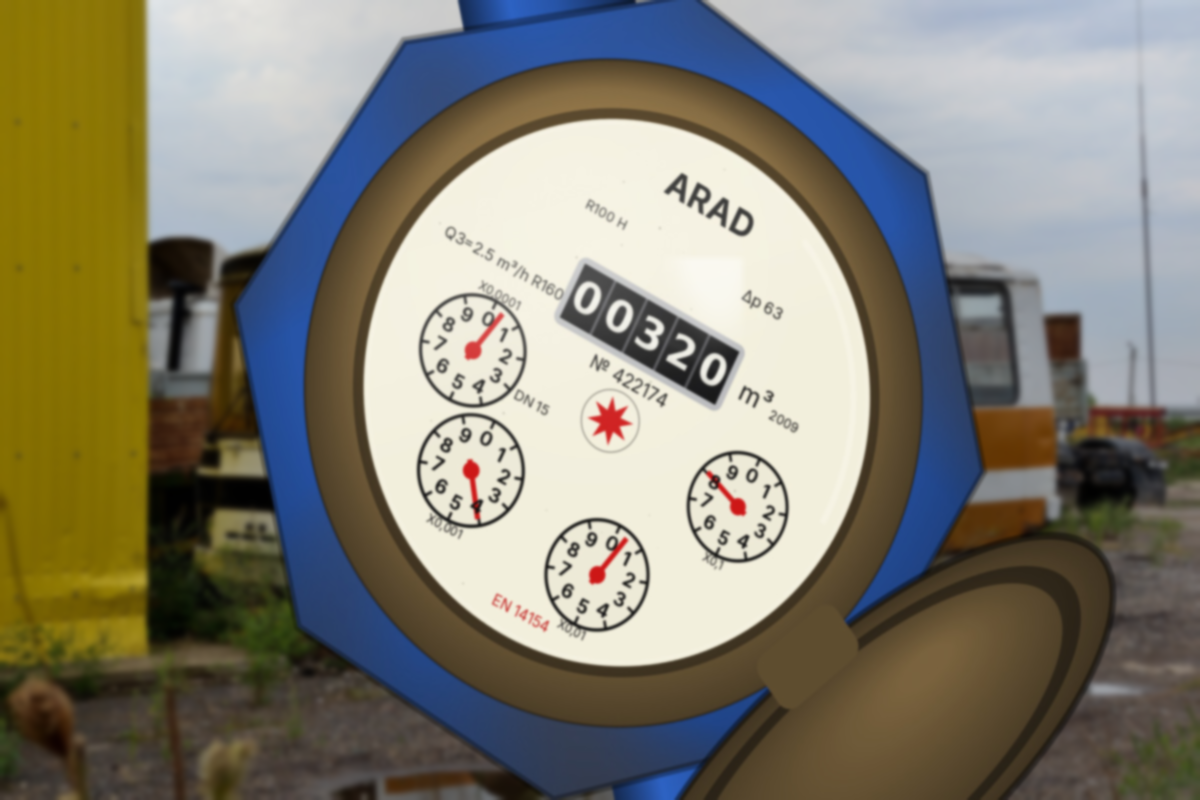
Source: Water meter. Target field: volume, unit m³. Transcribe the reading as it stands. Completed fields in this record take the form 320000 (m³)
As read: 320.8040 (m³)
